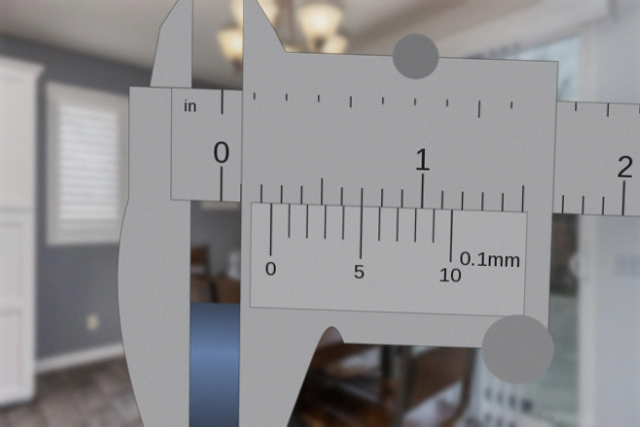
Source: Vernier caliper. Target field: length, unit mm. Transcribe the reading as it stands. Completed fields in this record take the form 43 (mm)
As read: 2.5 (mm)
